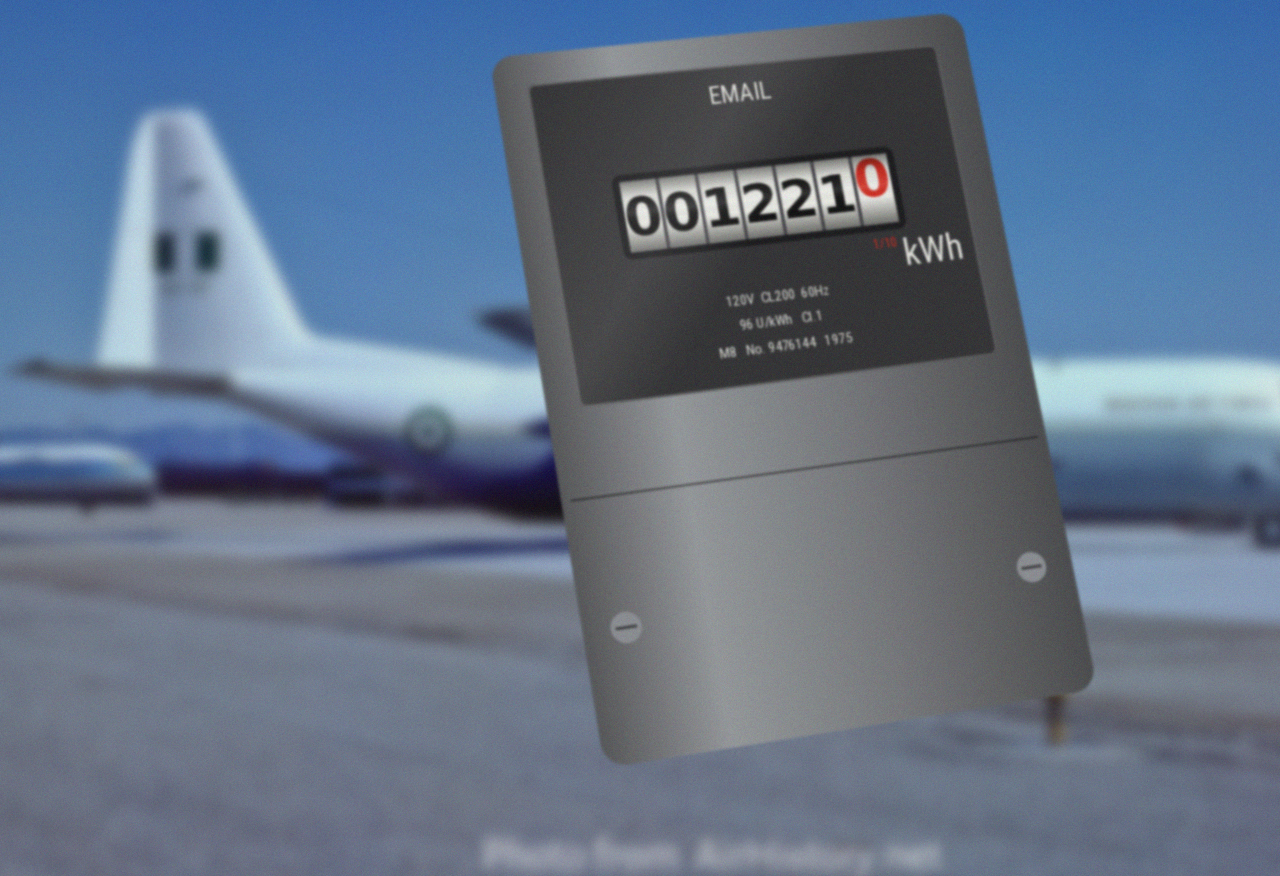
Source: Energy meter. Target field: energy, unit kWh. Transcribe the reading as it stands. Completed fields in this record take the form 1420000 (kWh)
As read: 1221.0 (kWh)
